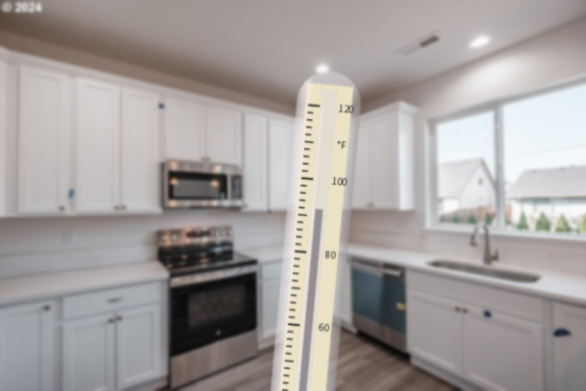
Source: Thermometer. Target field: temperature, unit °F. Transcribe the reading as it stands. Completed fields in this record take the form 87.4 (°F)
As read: 92 (°F)
